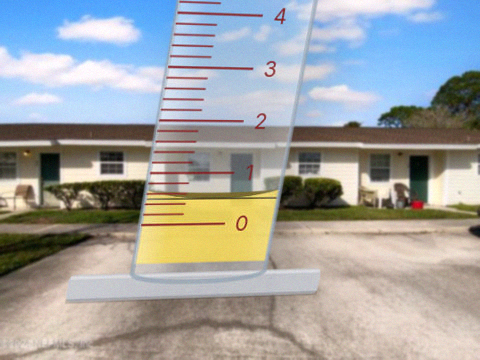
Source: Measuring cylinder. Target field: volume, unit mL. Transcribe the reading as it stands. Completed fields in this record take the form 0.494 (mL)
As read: 0.5 (mL)
